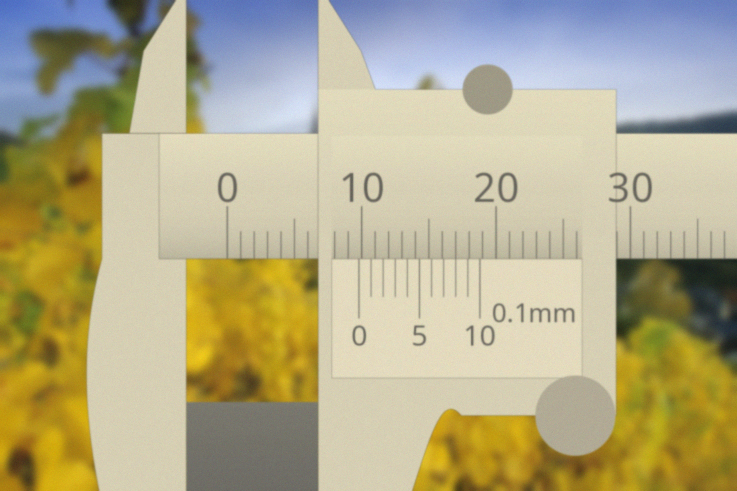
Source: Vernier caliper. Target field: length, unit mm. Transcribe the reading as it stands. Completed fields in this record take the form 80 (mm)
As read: 9.8 (mm)
